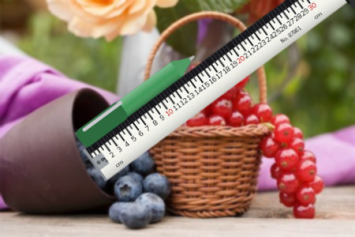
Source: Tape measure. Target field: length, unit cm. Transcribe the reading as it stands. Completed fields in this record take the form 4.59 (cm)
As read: 16 (cm)
